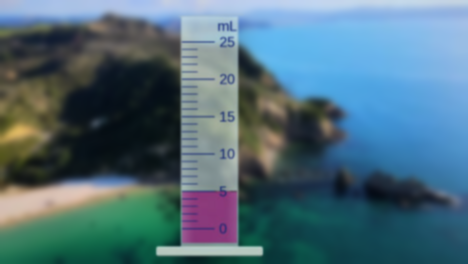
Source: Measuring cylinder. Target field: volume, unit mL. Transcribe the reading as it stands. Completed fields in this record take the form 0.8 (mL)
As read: 5 (mL)
